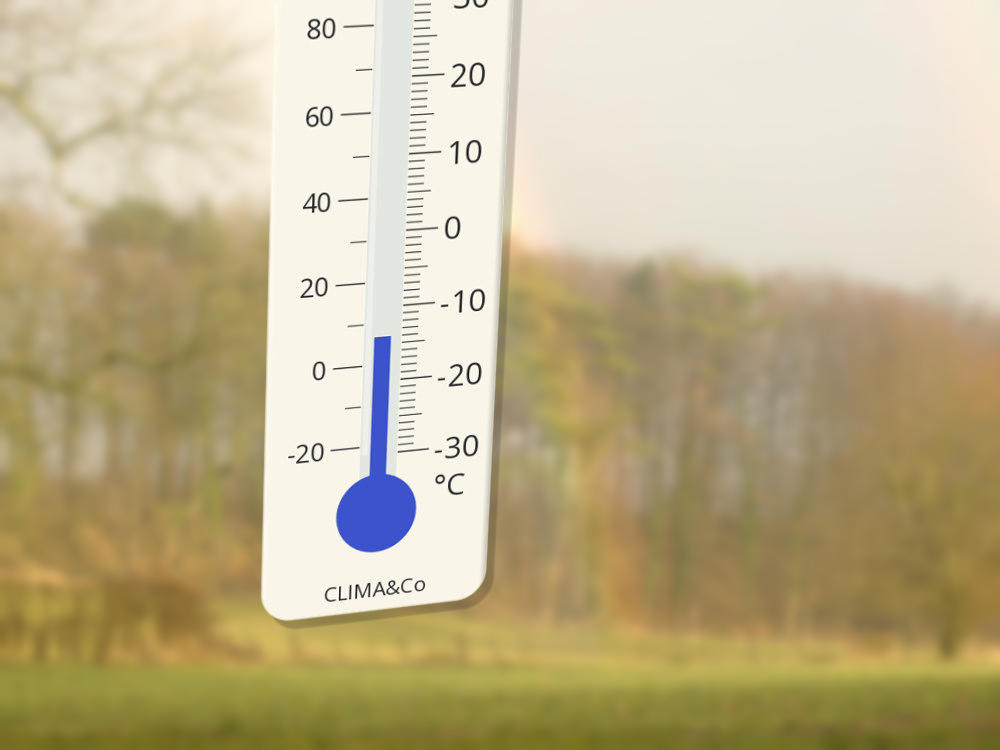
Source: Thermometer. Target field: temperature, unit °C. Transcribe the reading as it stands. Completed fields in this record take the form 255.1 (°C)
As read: -14 (°C)
